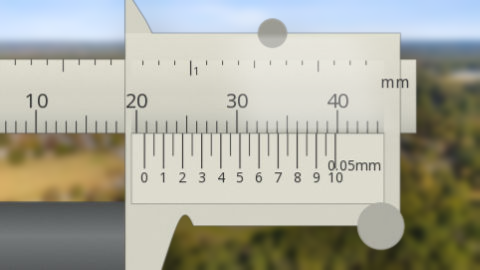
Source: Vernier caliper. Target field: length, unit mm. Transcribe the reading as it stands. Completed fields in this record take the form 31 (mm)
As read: 20.8 (mm)
